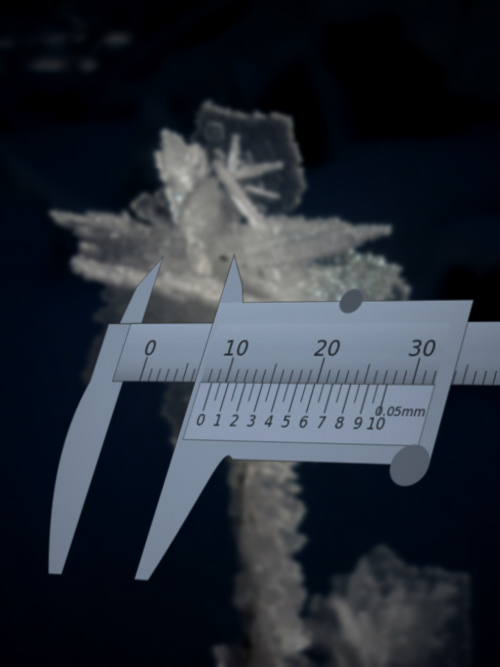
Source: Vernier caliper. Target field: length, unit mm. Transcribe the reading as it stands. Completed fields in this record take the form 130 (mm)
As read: 8.4 (mm)
